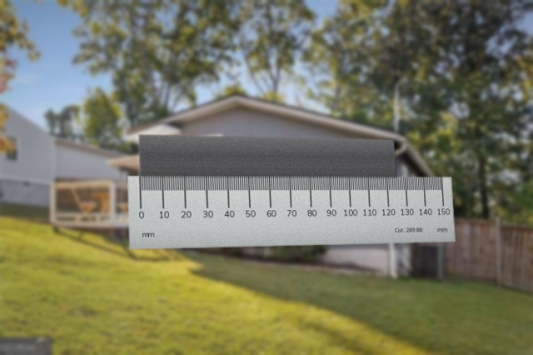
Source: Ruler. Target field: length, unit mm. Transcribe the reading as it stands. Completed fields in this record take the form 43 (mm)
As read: 125 (mm)
